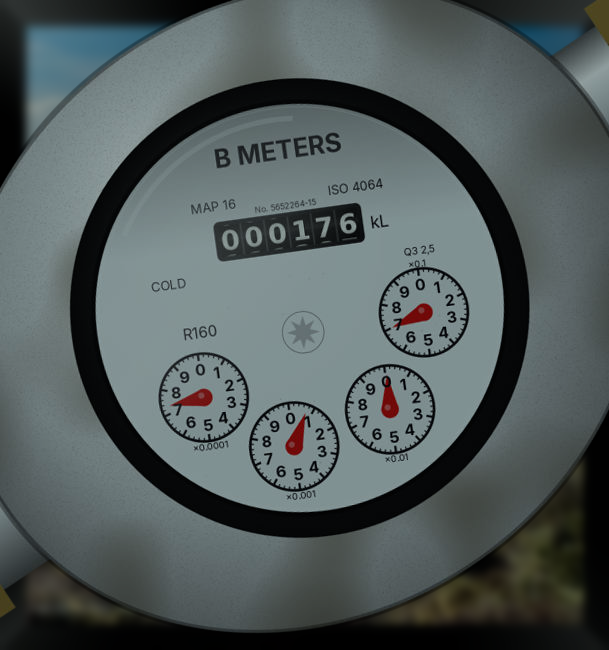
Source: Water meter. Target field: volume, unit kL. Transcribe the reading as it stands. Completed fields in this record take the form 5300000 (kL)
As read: 176.7007 (kL)
